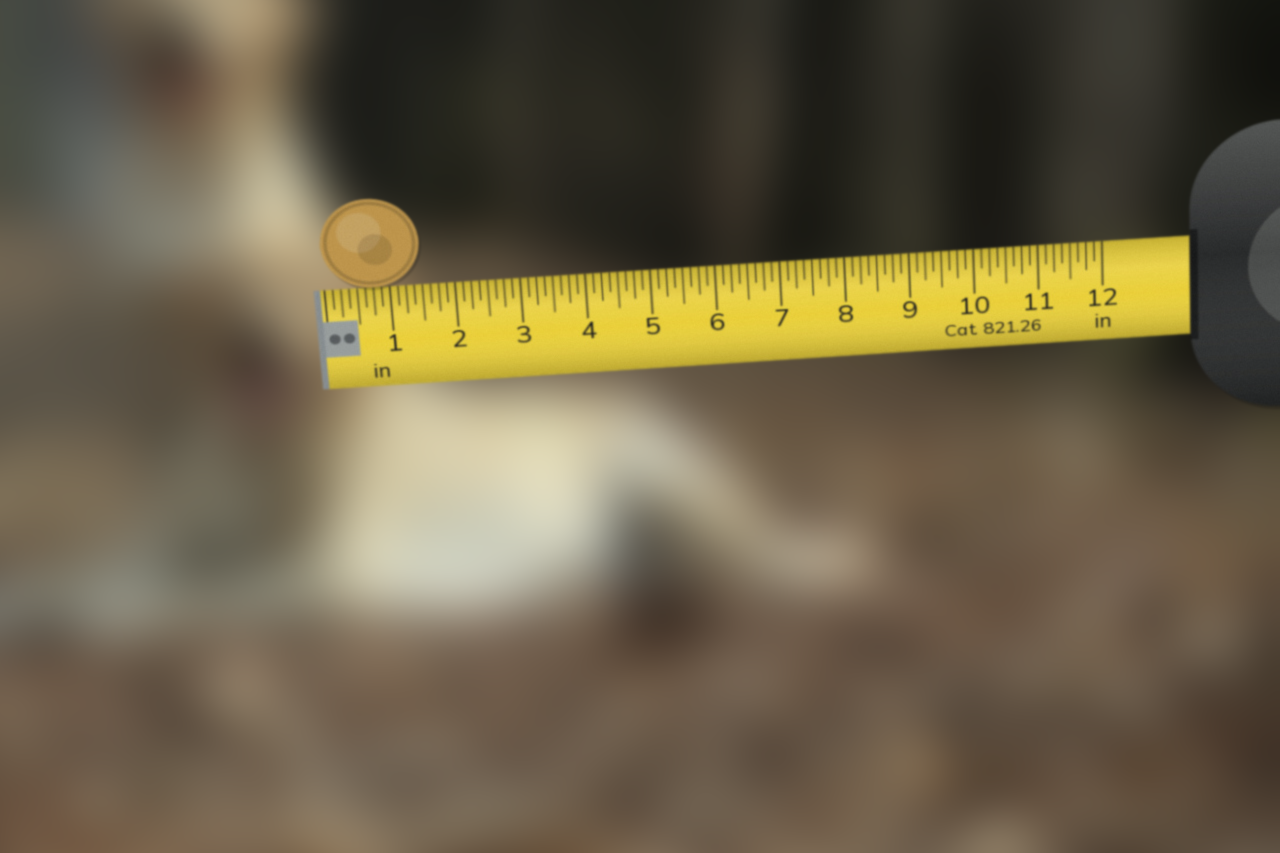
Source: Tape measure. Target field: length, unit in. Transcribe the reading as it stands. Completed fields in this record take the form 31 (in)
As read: 1.5 (in)
